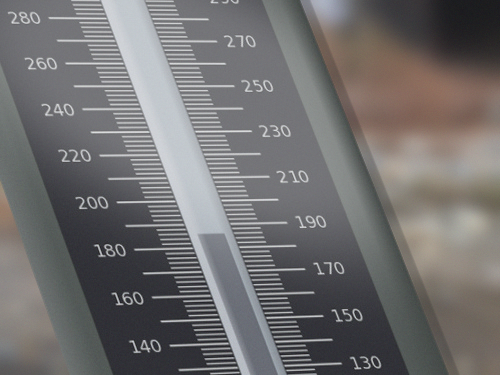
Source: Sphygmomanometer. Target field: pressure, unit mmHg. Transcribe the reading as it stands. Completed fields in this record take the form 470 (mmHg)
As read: 186 (mmHg)
